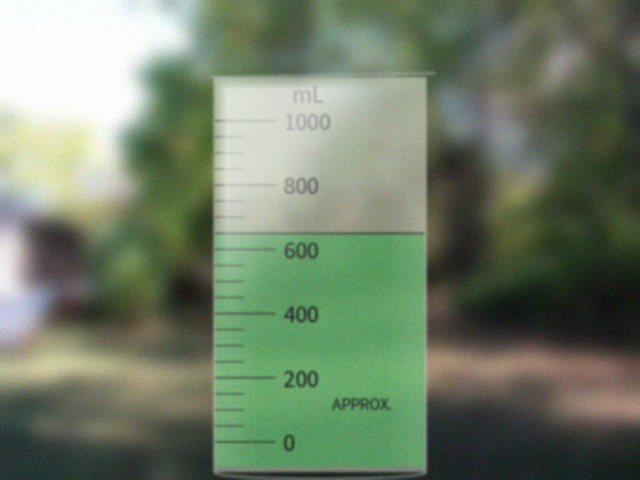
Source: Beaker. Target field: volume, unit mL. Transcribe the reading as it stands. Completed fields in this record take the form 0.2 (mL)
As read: 650 (mL)
